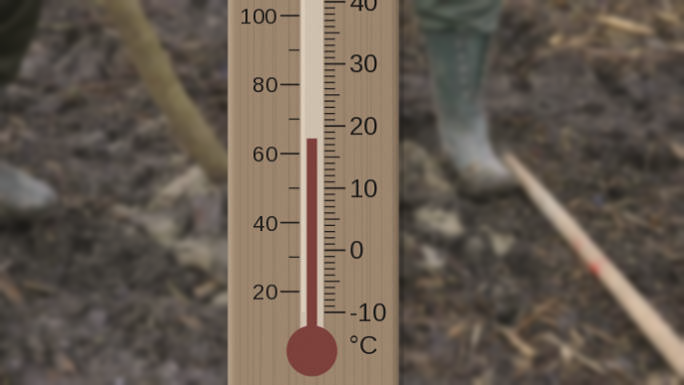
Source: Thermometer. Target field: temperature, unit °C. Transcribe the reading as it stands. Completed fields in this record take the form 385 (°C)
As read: 18 (°C)
